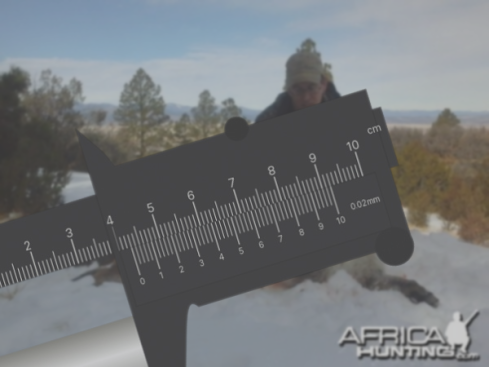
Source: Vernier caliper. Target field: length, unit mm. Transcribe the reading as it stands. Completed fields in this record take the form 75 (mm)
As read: 43.0 (mm)
